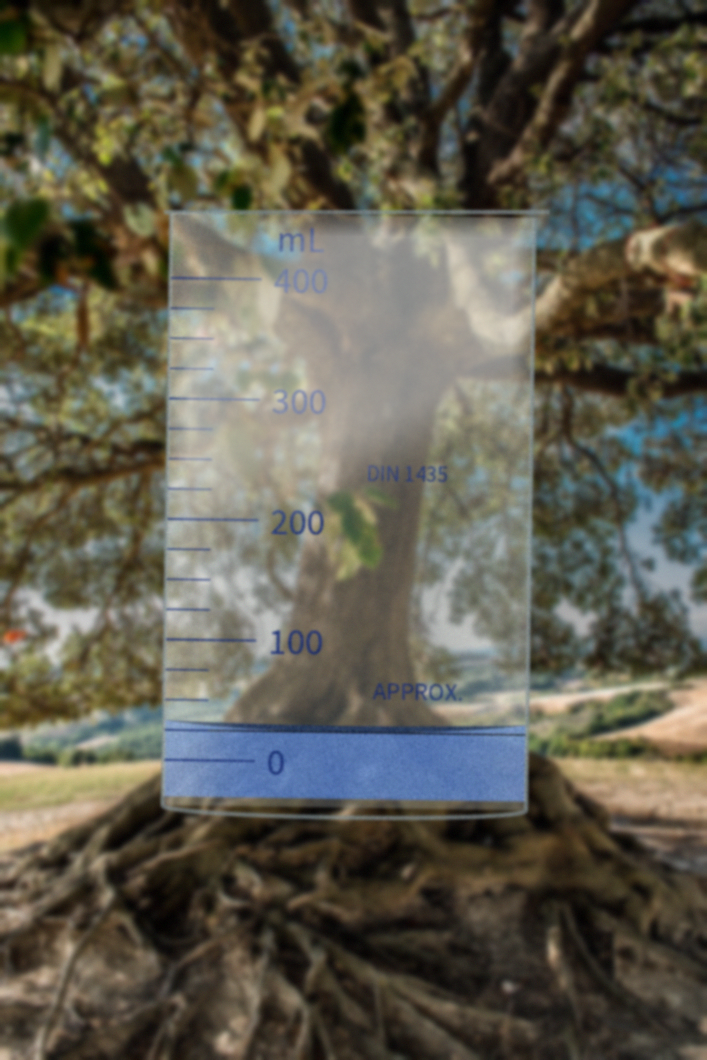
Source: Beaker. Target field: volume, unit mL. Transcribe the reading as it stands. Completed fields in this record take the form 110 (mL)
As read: 25 (mL)
